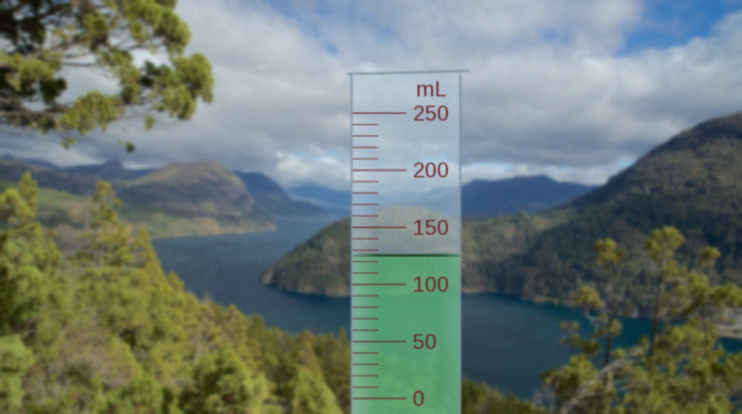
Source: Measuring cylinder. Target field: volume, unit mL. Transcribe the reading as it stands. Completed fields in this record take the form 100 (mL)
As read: 125 (mL)
